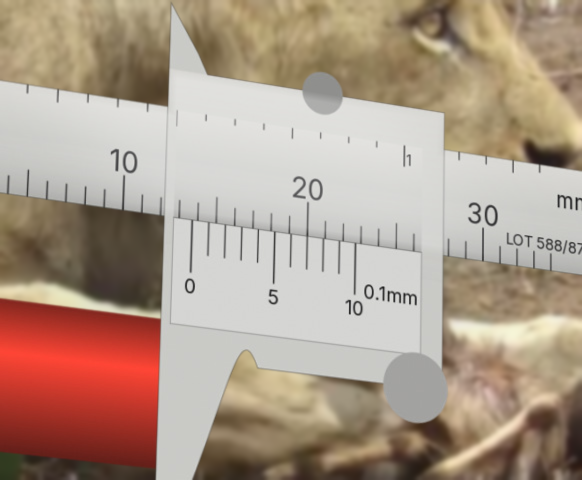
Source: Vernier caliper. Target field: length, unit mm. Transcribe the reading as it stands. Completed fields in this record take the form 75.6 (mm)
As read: 13.7 (mm)
